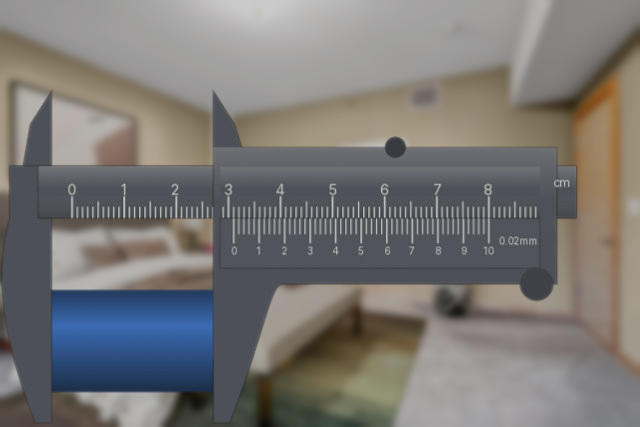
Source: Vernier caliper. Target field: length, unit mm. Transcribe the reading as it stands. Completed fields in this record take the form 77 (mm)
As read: 31.0 (mm)
